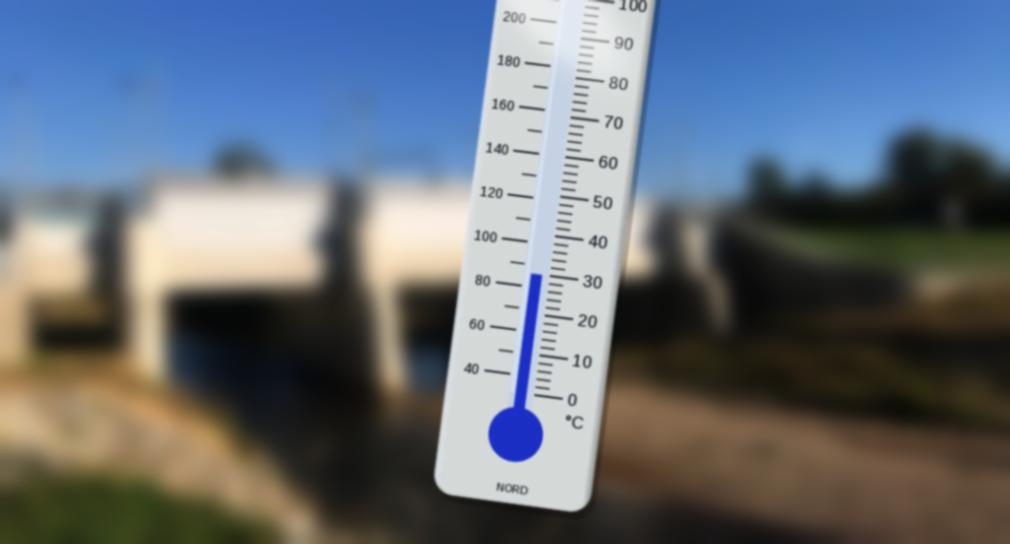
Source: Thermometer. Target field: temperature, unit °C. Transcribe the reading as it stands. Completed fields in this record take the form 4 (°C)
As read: 30 (°C)
